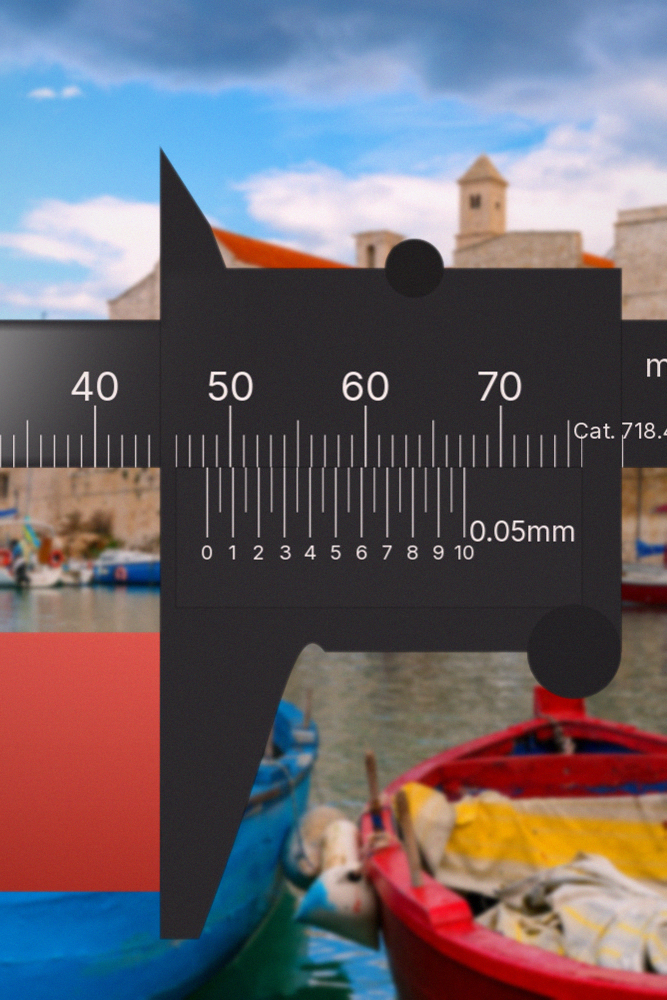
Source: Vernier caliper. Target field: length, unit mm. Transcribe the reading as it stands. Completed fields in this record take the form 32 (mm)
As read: 48.3 (mm)
